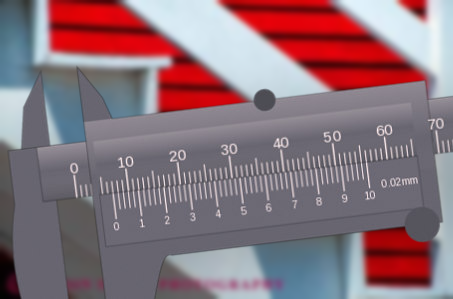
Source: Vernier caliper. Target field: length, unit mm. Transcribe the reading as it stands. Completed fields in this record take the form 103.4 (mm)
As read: 7.0 (mm)
